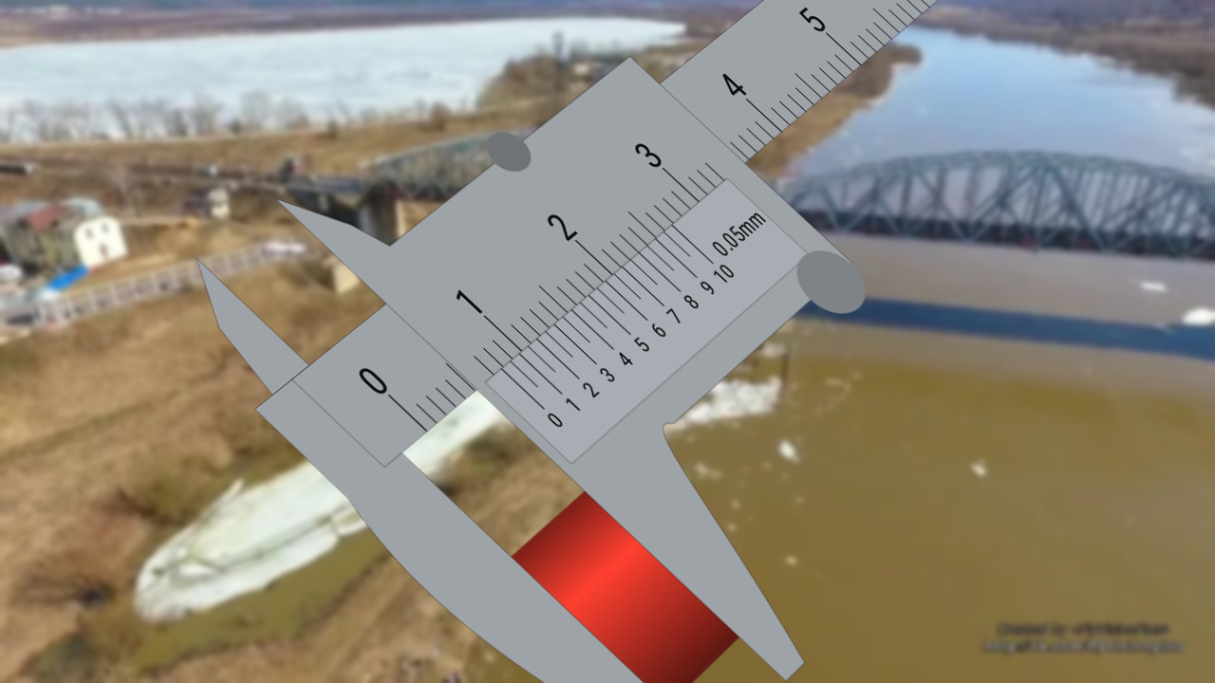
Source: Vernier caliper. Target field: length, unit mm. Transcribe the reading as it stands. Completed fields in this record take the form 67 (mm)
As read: 7.8 (mm)
